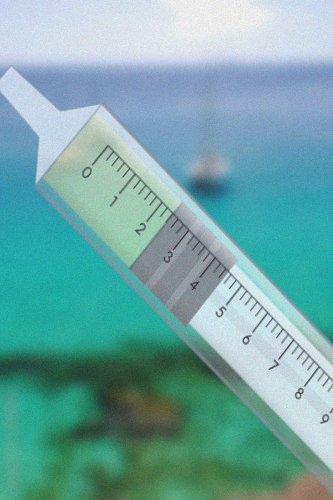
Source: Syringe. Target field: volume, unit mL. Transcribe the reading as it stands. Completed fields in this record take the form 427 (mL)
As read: 2.4 (mL)
